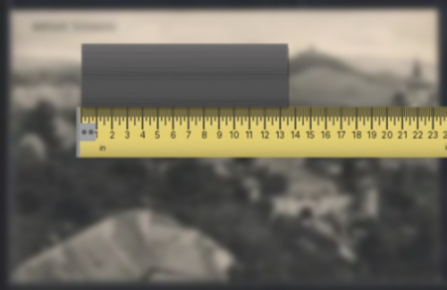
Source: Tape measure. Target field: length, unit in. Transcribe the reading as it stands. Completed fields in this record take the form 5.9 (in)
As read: 13.5 (in)
